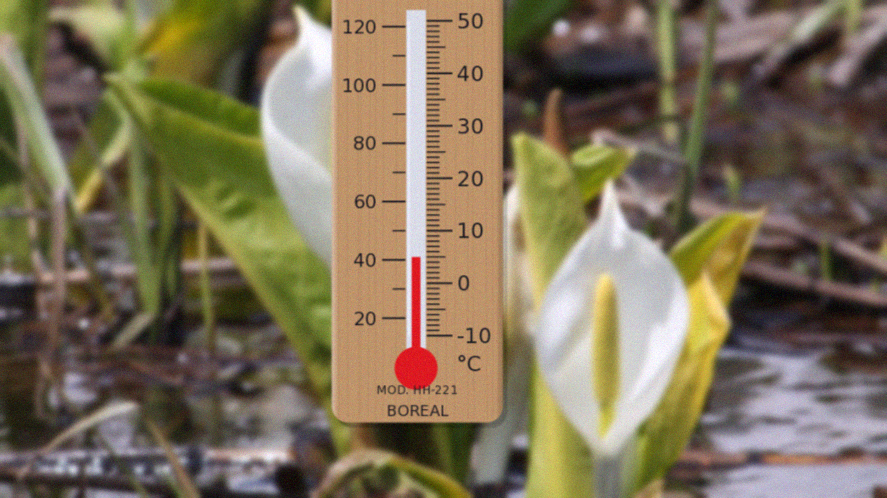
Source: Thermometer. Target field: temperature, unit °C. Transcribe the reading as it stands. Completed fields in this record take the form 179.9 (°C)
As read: 5 (°C)
